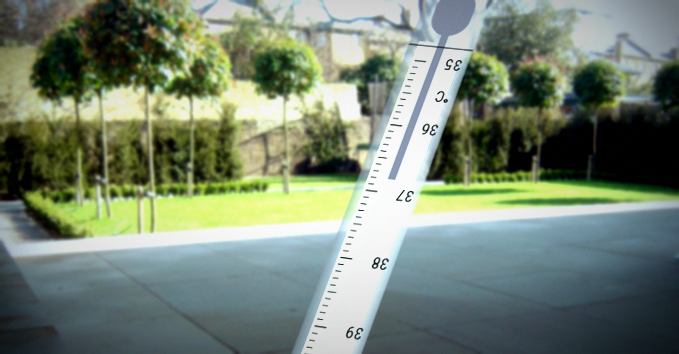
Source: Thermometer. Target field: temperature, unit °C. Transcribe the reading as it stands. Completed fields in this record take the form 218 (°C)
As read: 36.8 (°C)
